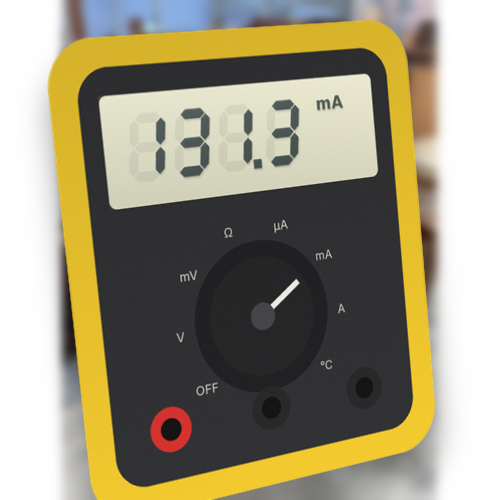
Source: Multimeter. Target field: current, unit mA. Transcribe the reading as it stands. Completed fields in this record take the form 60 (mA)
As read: 131.3 (mA)
